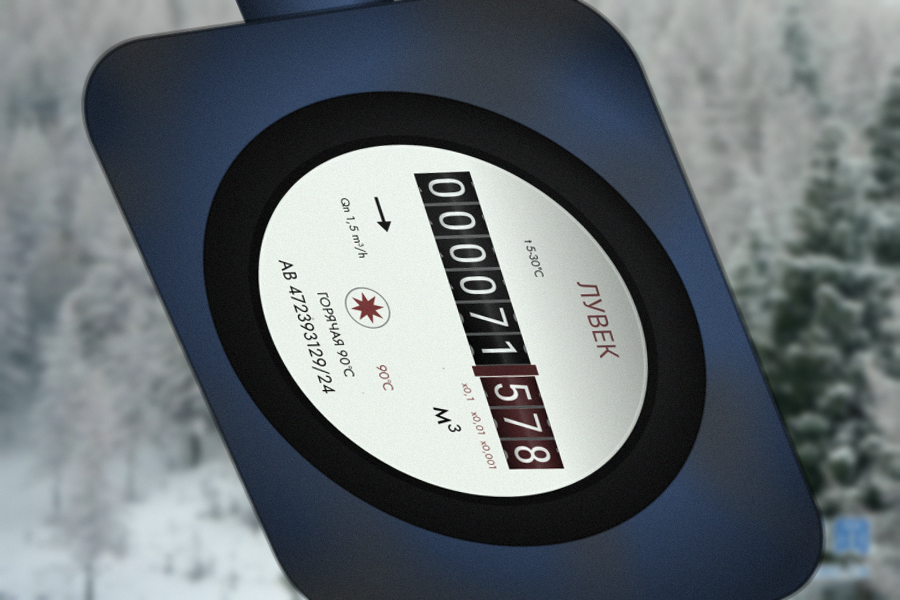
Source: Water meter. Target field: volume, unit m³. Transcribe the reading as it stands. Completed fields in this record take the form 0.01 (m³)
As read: 71.578 (m³)
